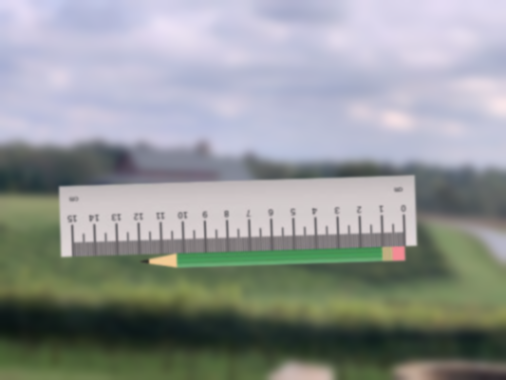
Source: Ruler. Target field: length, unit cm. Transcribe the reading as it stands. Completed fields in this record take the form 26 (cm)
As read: 12 (cm)
